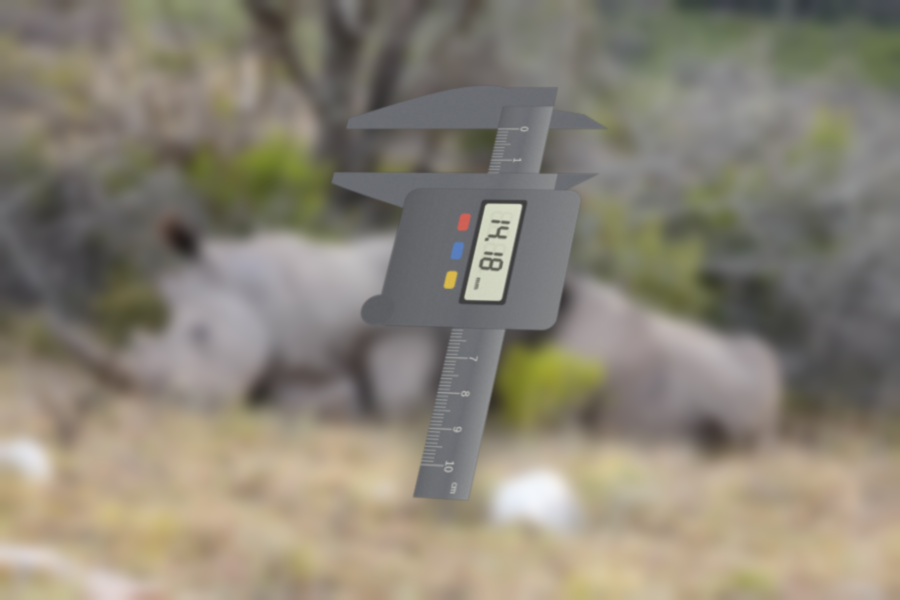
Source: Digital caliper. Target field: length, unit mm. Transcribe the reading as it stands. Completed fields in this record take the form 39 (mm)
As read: 14.18 (mm)
